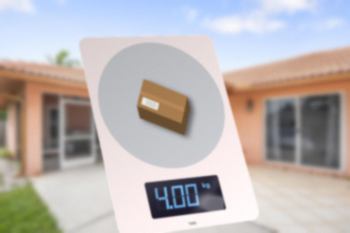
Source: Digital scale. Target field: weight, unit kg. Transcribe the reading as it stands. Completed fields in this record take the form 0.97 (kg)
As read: 4.00 (kg)
